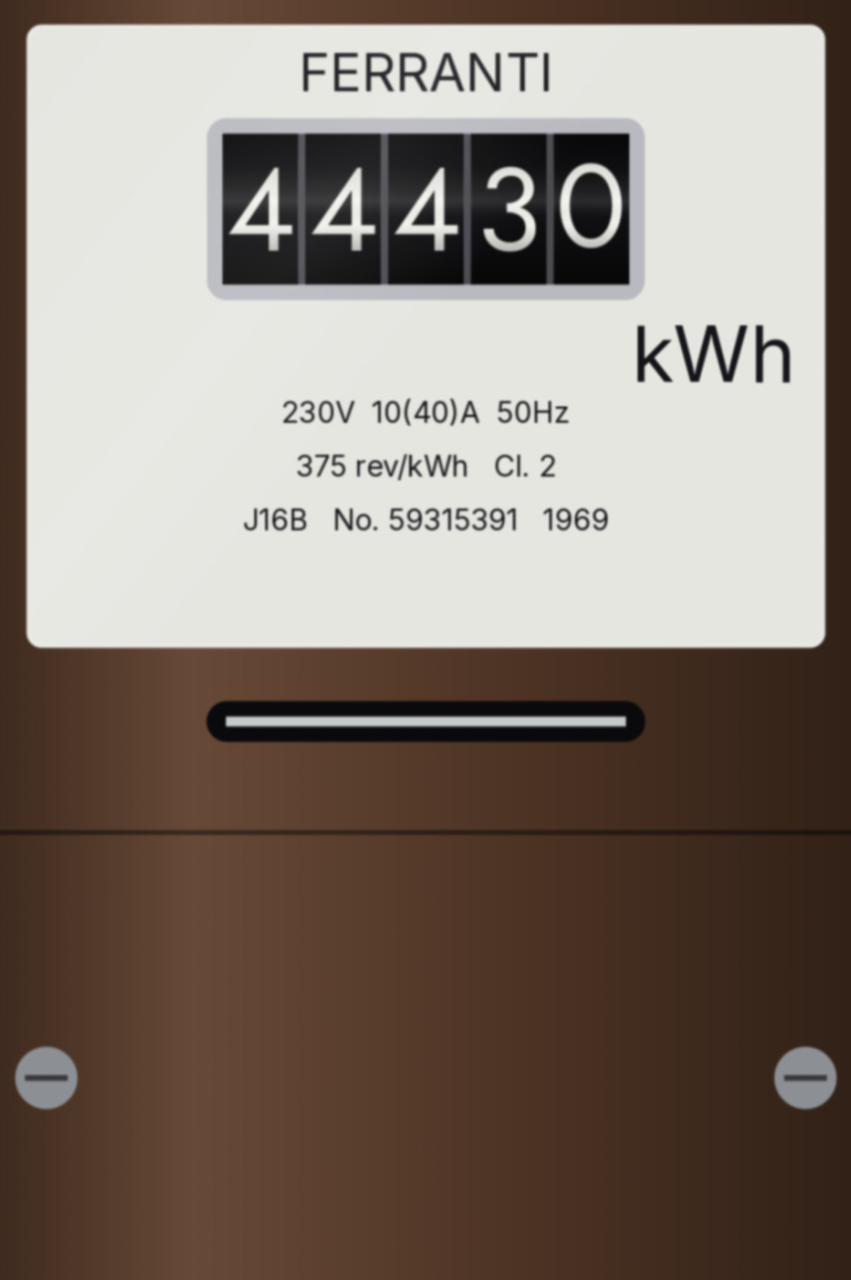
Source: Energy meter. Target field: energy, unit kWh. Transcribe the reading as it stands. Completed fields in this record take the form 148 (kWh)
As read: 44430 (kWh)
